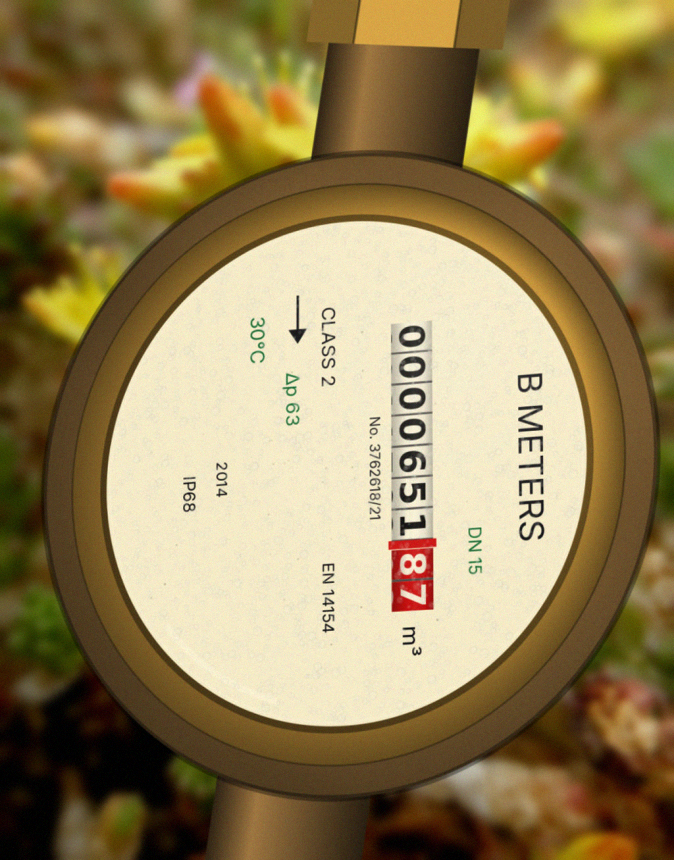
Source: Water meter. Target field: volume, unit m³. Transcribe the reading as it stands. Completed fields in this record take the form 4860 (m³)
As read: 651.87 (m³)
